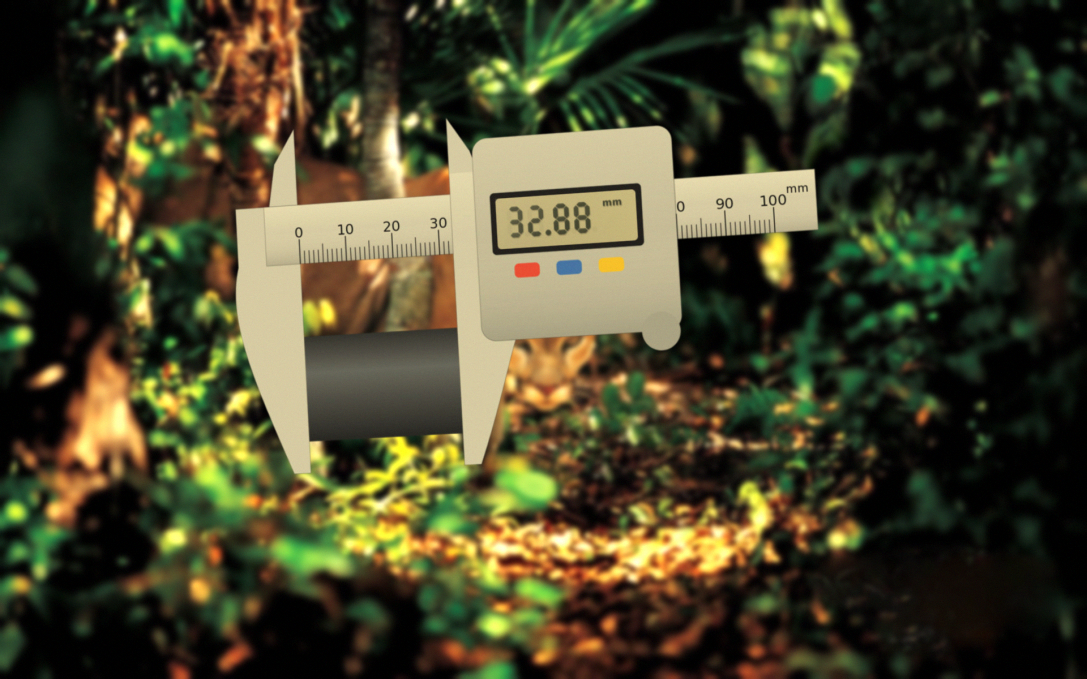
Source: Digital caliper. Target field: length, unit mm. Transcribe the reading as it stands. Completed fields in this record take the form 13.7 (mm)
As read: 32.88 (mm)
